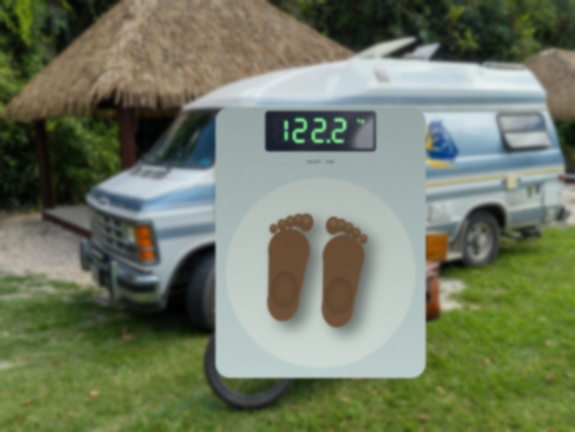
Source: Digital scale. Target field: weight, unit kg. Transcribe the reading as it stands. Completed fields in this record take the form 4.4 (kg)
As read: 122.2 (kg)
